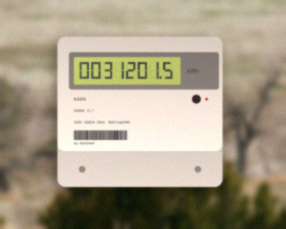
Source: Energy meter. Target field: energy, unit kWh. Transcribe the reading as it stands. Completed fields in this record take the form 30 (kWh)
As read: 31201.5 (kWh)
